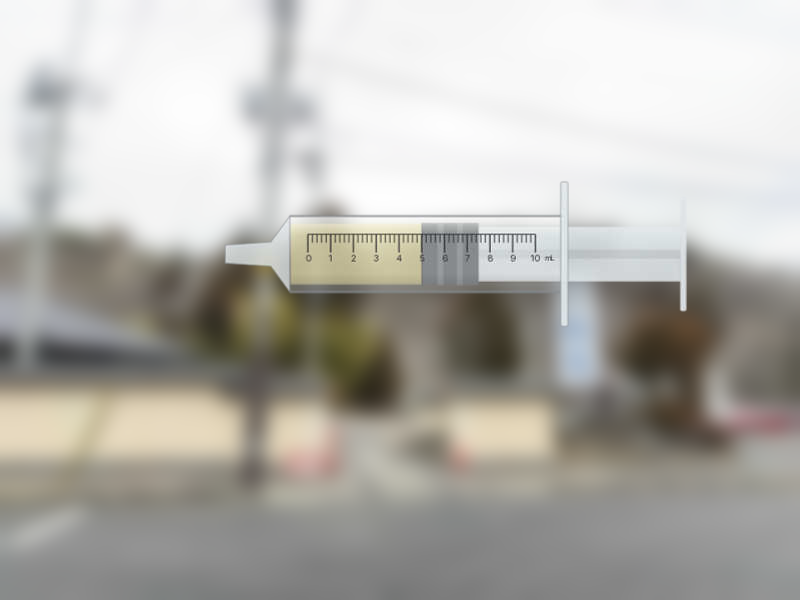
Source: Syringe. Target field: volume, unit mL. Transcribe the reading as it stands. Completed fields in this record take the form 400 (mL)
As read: 5 (mL)
